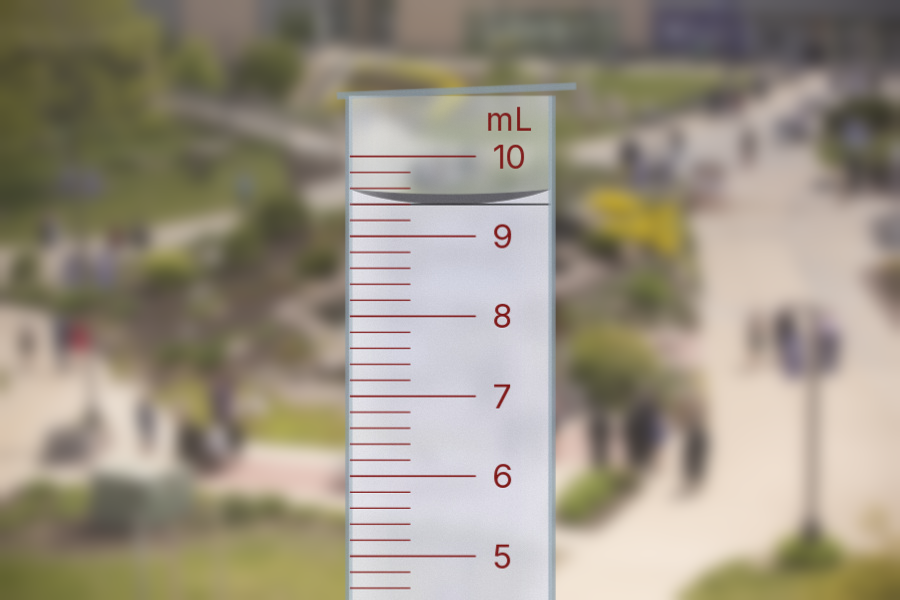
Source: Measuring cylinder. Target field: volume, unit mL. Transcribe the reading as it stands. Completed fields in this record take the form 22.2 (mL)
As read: 9.4 (mL)
